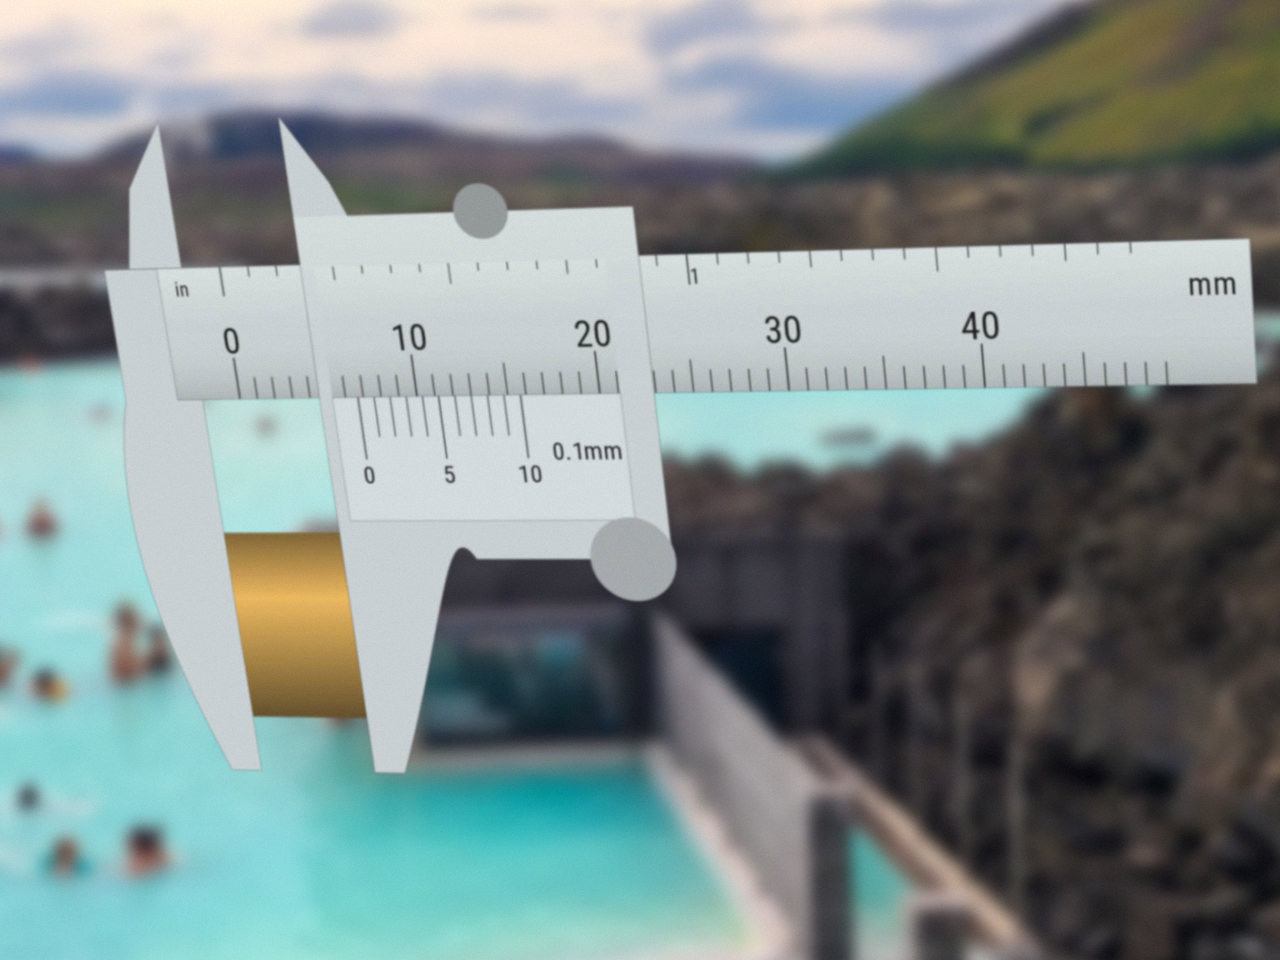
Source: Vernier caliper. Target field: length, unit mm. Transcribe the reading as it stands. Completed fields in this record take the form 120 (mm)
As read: 6.7 (mm)
